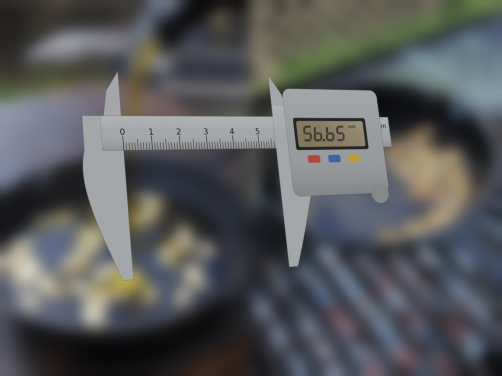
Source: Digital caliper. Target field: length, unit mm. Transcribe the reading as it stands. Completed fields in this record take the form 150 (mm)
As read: 56.65 (mm)
